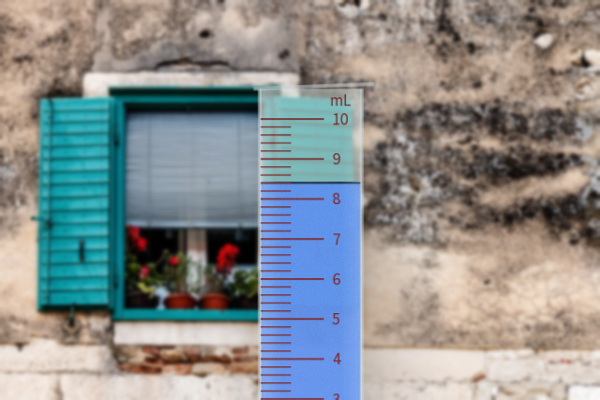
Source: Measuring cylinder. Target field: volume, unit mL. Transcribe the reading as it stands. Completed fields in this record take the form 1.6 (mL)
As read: 8.4 (mL)
